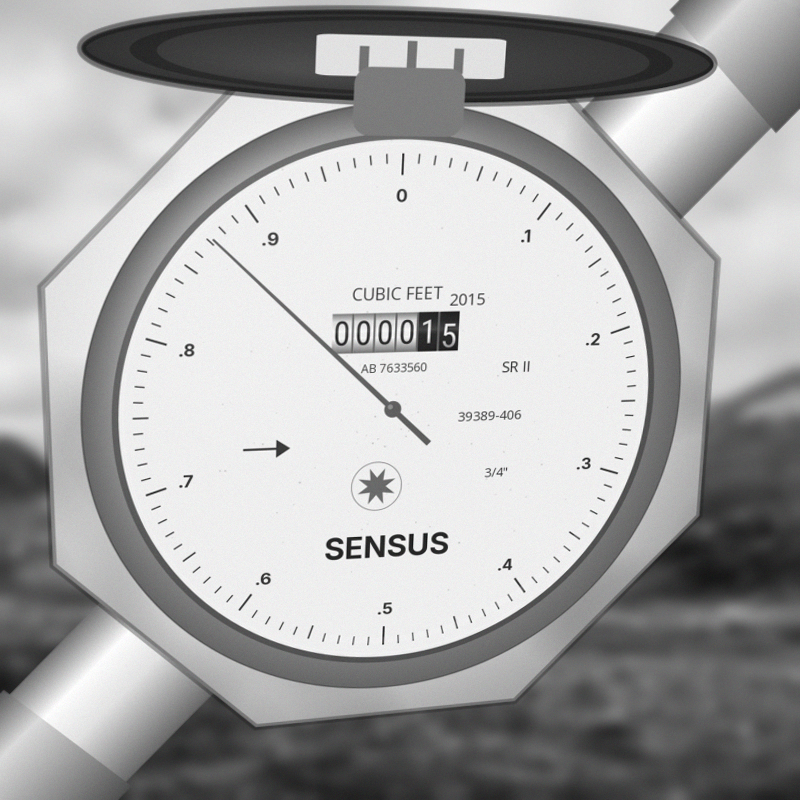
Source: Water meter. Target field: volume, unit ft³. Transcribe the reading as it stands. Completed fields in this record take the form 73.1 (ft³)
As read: 14.87 (ft³)
